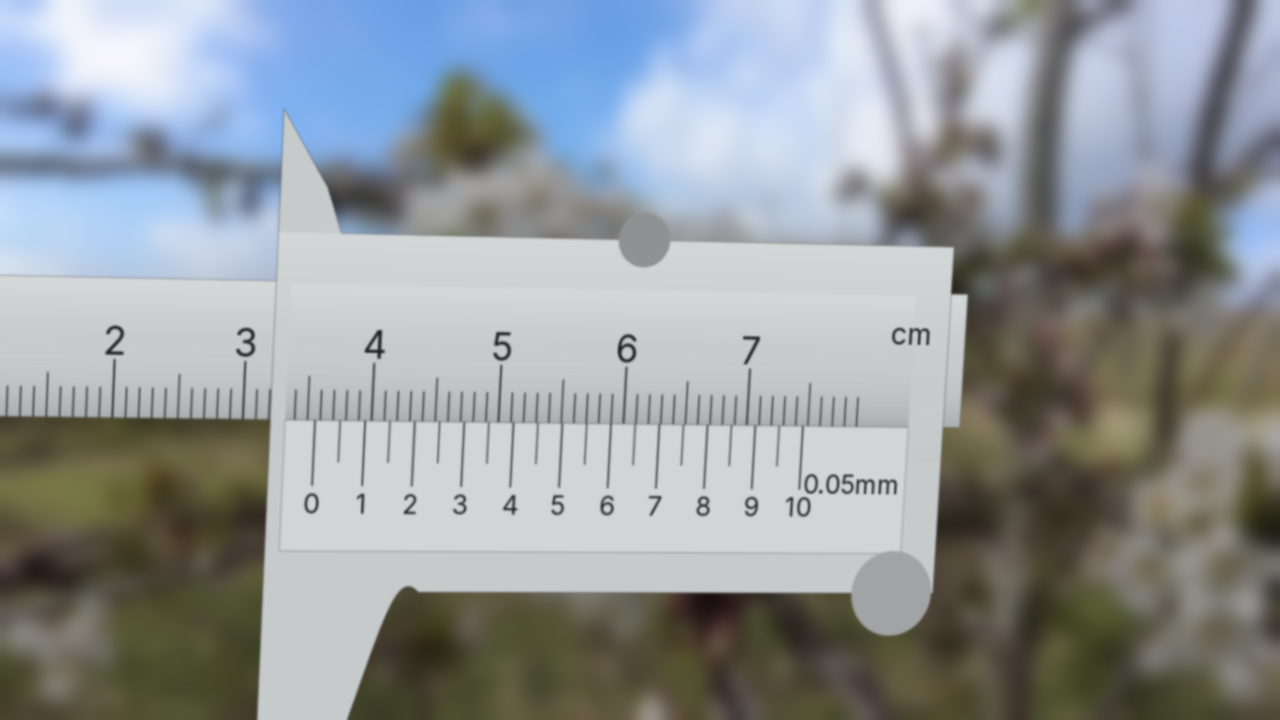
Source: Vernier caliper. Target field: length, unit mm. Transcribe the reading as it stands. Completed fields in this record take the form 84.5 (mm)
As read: 35.6 (mm)
